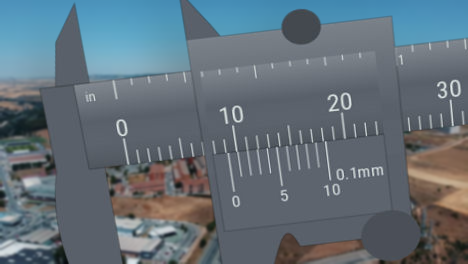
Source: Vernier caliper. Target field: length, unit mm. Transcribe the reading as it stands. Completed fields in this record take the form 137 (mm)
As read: 9.2 (mm)
